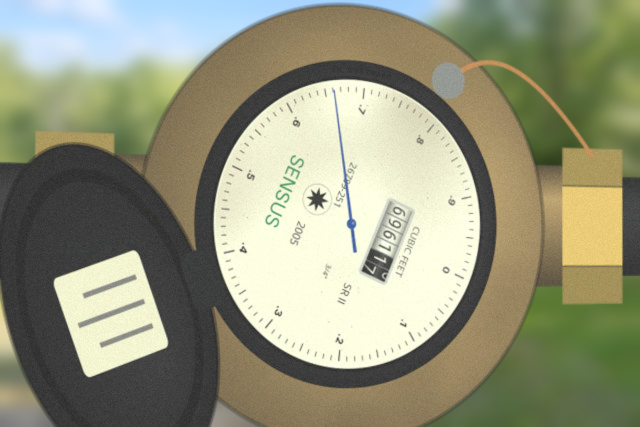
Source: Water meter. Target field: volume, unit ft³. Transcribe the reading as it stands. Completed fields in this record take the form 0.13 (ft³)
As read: 696116.66 (ft³)
